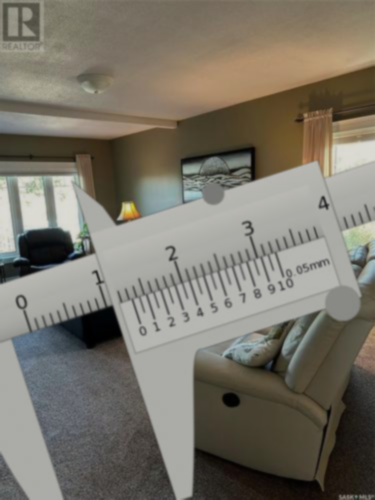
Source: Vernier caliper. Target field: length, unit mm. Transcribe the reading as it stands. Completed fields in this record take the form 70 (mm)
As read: 13.4 (mm)
